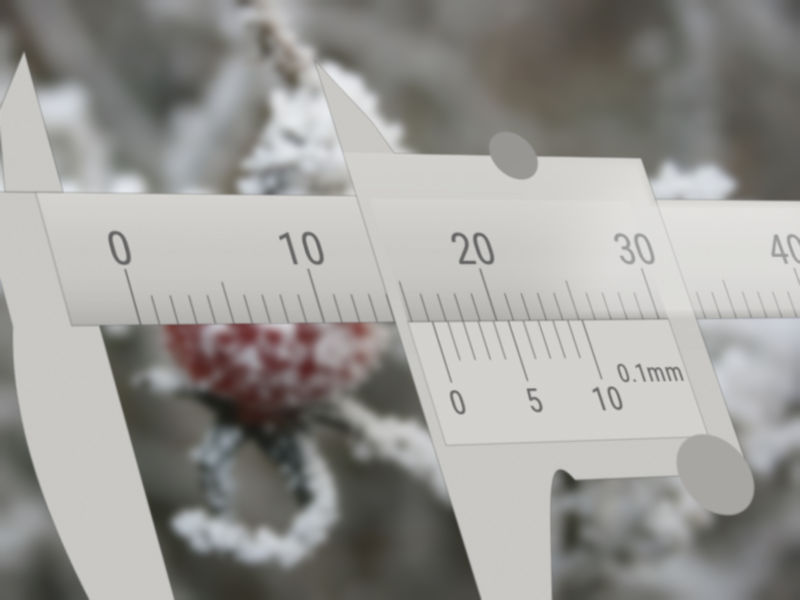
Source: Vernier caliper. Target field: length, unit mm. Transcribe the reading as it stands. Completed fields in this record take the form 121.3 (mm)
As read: 16.2 (mm)
